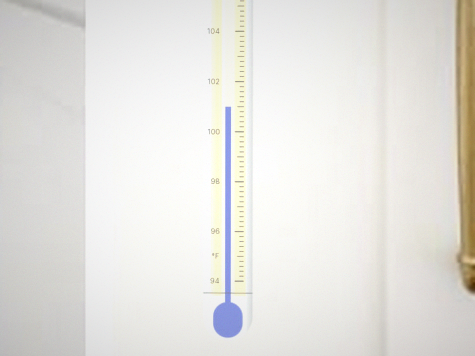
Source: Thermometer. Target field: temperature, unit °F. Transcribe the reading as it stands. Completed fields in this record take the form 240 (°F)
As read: 101 (°F)
